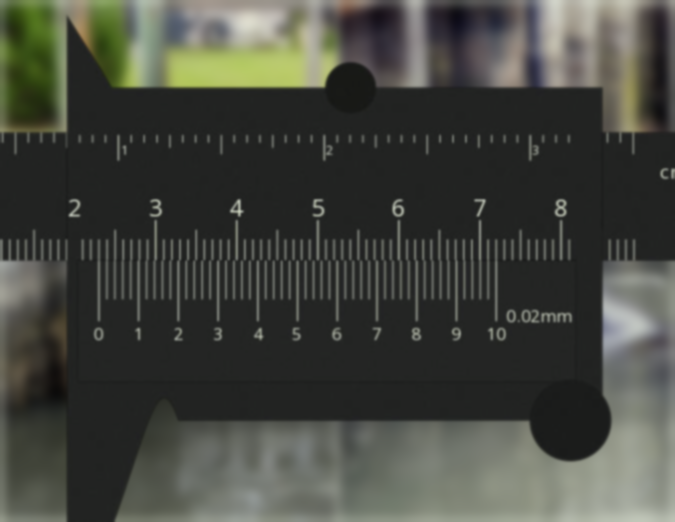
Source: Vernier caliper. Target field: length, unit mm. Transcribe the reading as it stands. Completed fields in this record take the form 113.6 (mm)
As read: 23.0 (mm)
